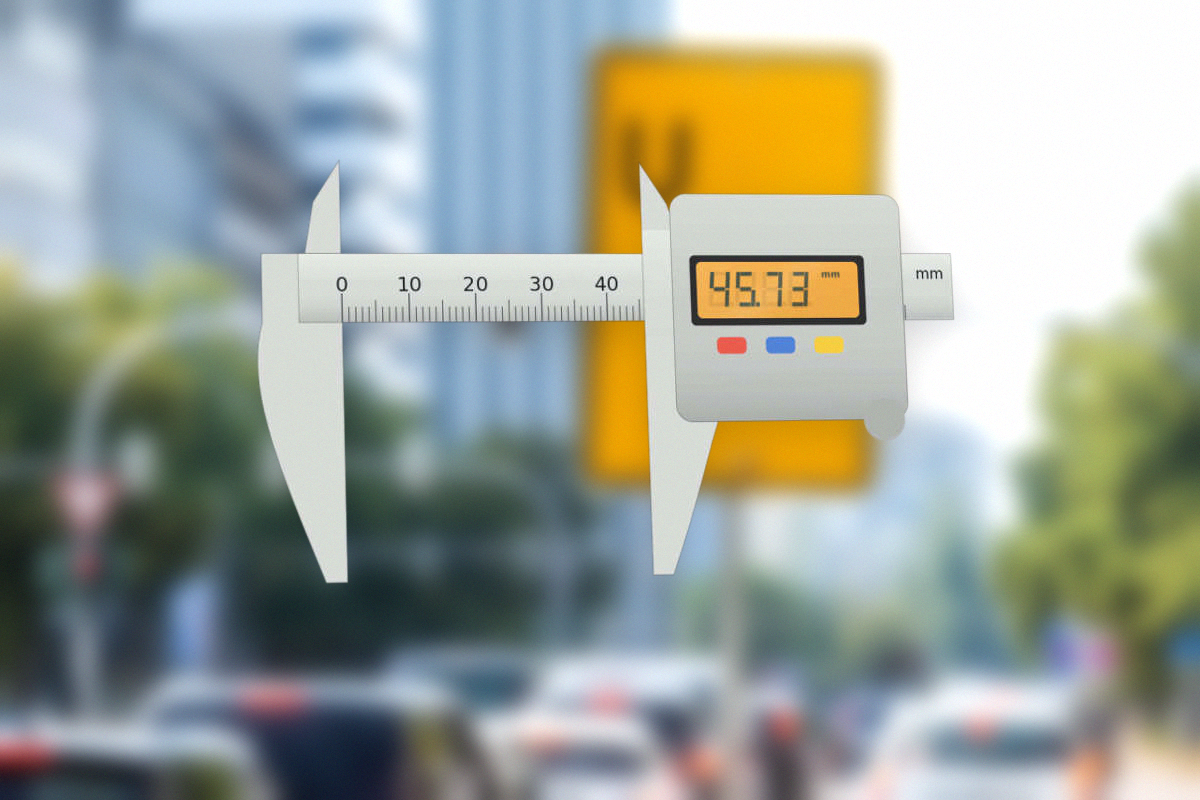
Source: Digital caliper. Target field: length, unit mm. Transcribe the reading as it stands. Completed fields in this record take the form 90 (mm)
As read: 45.73 (mm)
